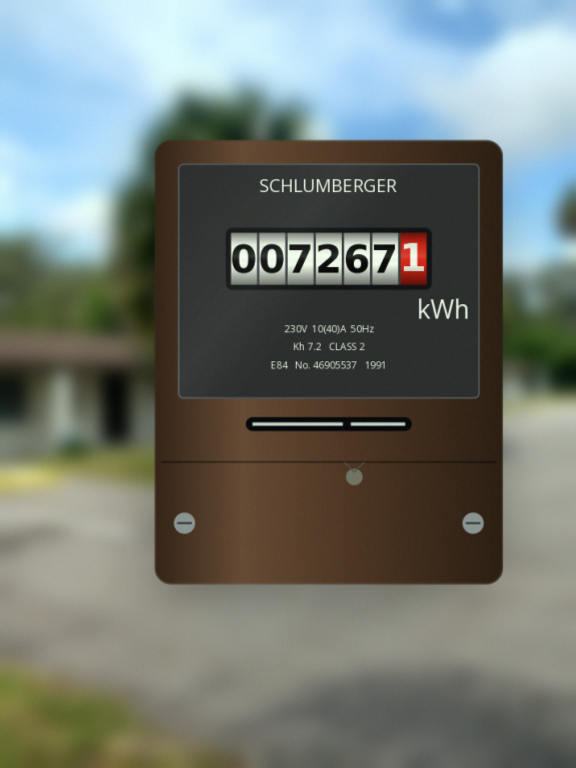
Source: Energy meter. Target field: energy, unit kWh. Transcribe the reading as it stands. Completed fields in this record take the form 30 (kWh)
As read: 7267.1 (kWh)
